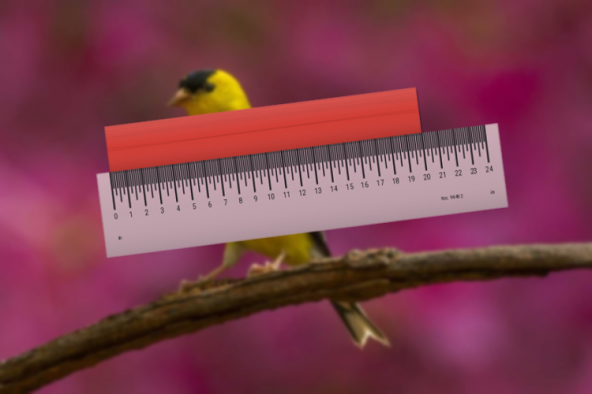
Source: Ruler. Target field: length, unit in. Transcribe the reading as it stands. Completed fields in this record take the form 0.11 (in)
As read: 20 (in)
